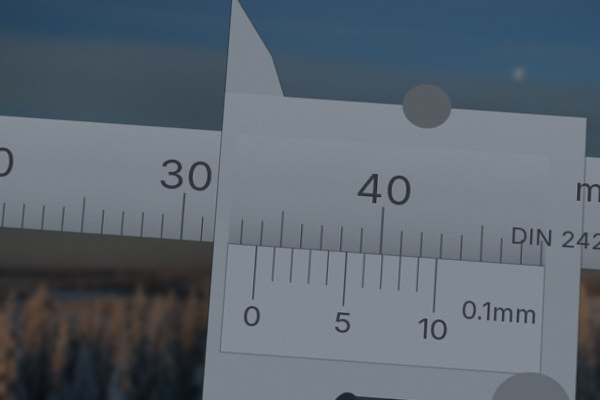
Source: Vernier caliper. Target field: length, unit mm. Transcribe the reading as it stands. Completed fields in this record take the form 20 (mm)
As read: 33.8 (mm)
